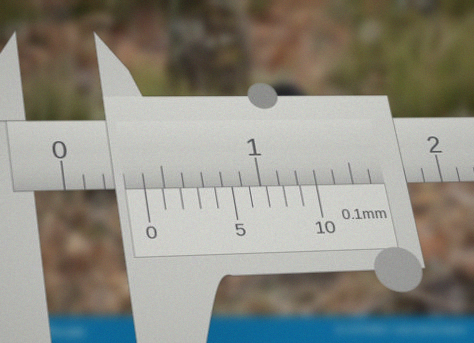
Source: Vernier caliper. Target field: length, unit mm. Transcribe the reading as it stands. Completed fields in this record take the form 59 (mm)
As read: 4.0 (mm)
